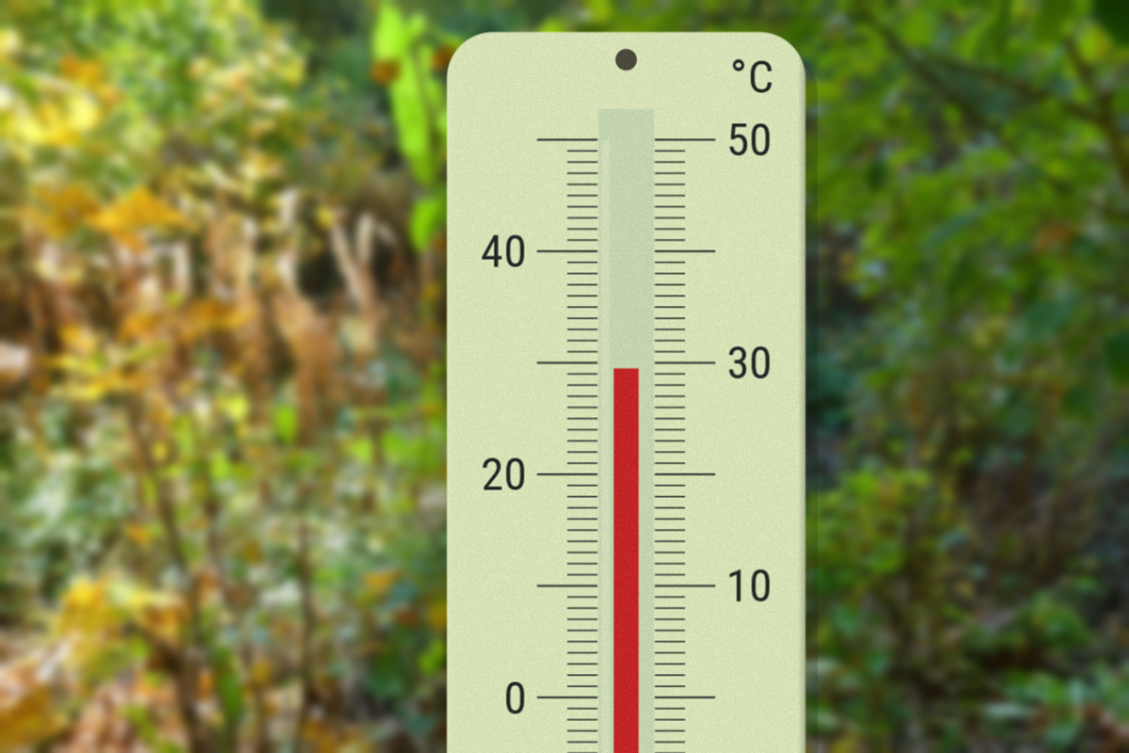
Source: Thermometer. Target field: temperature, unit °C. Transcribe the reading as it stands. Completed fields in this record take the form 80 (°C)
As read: 29.5 (°C)
